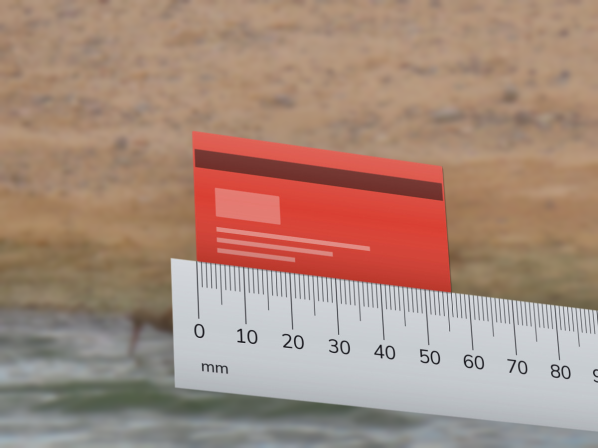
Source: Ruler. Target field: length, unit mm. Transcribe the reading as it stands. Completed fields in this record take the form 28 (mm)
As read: 56 (mm)
